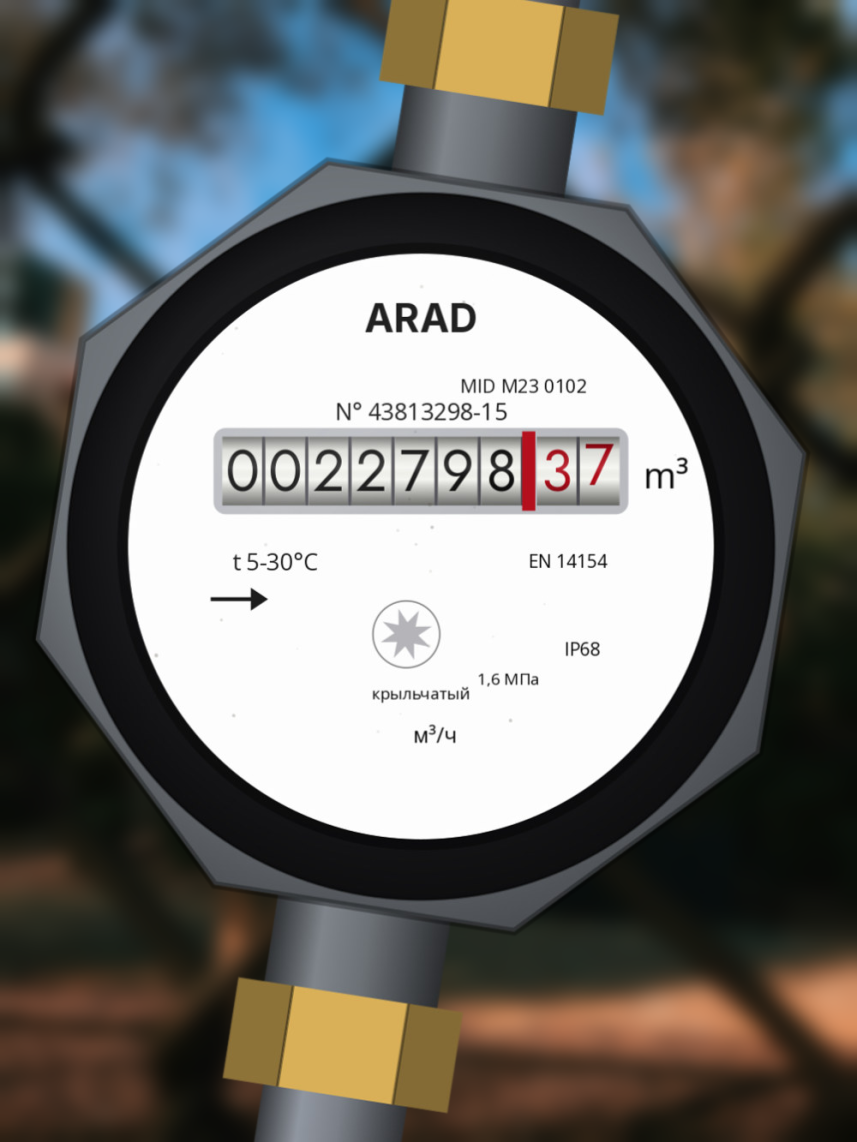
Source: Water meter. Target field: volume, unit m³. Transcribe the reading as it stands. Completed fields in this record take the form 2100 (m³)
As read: 22798.37 (m³)
